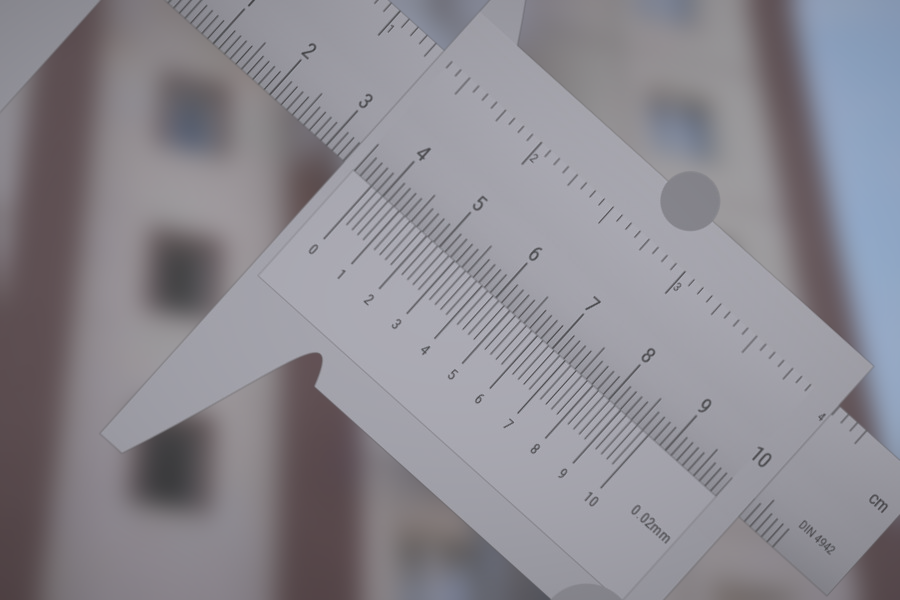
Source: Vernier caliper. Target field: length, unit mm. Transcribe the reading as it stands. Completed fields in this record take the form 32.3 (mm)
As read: 38.0 (mm)
